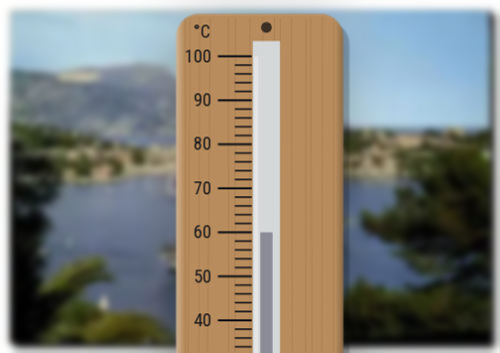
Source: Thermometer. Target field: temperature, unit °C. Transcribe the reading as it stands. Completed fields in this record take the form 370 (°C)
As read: 60 (°C)
